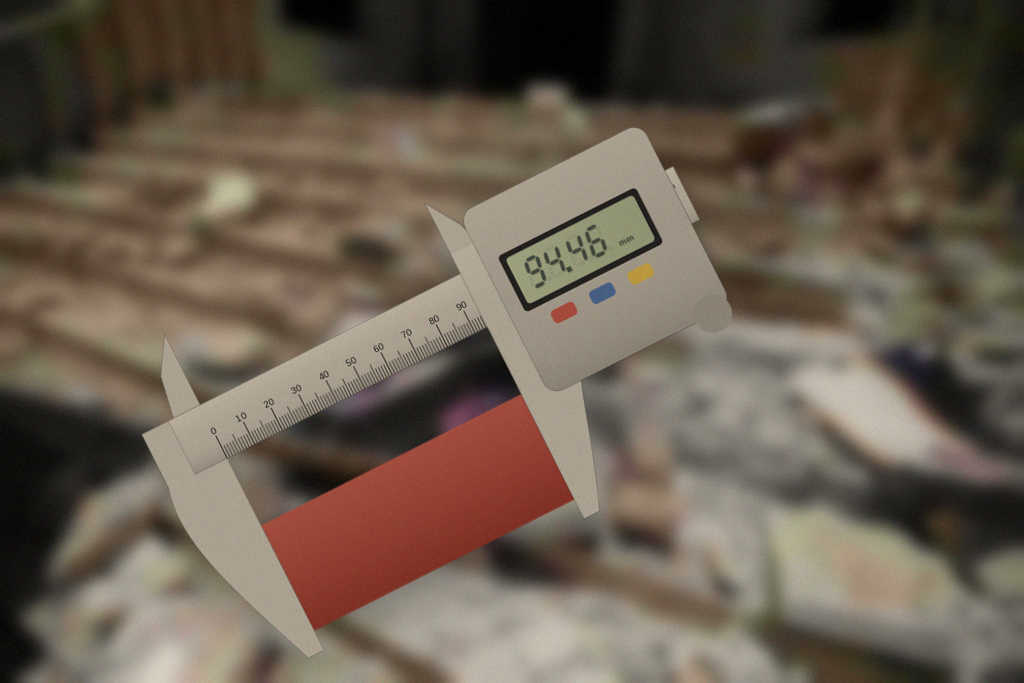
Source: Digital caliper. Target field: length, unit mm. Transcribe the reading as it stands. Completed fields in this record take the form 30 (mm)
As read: 94.46 (mm)
